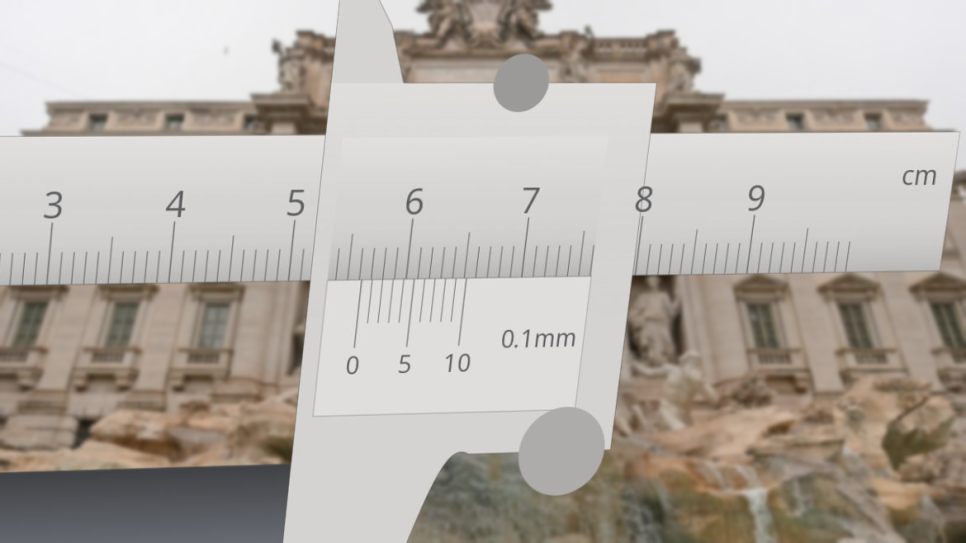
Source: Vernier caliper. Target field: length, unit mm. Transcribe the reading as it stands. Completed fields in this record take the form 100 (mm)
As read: 56.2 (mm)
